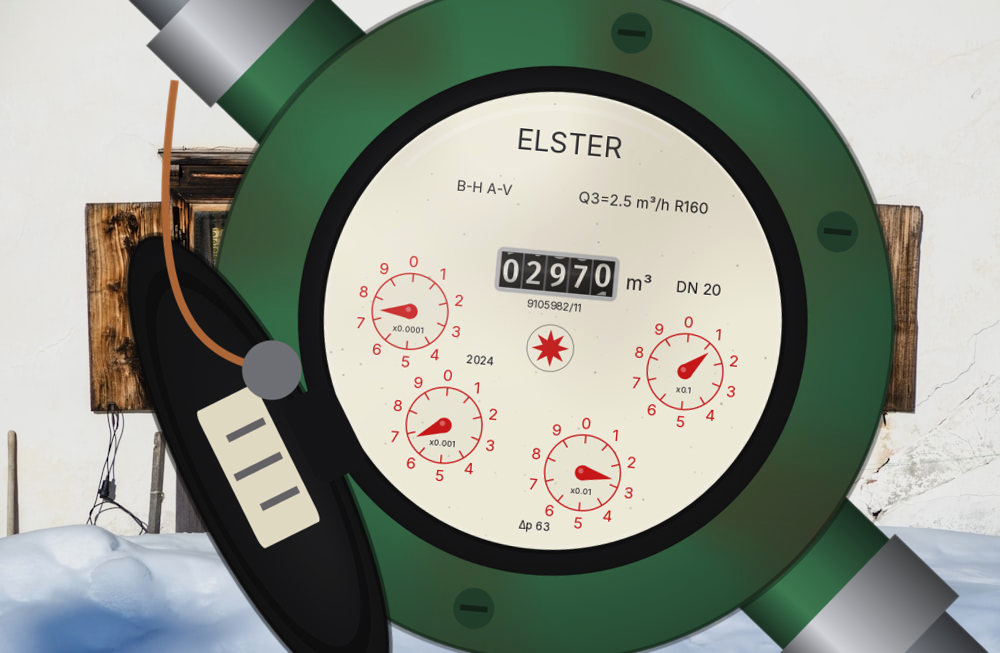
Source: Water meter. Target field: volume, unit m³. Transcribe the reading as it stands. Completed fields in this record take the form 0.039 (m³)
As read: 2970.1267 (m³)
